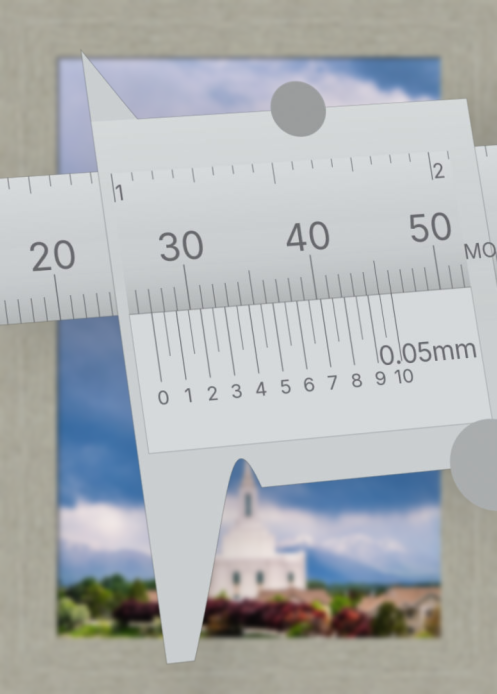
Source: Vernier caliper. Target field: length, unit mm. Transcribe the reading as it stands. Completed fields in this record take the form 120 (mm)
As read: 27.0 (mm)
